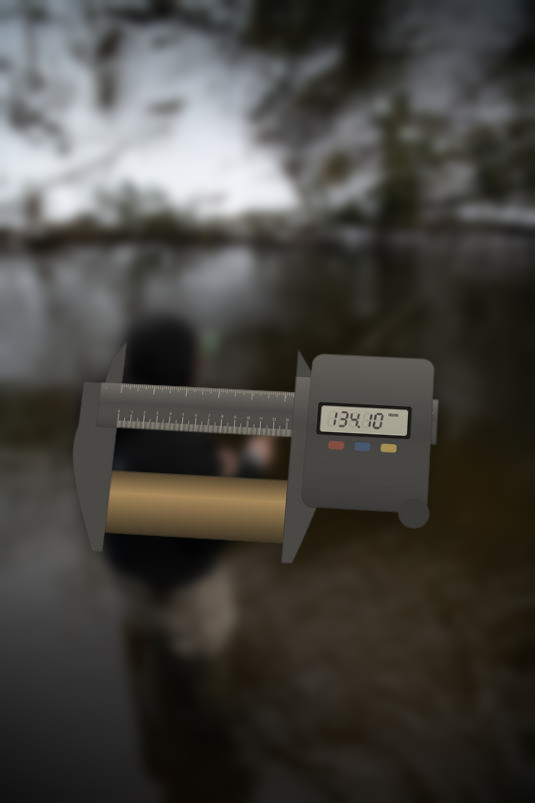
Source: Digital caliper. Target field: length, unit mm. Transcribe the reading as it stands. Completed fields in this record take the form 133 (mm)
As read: 134.10 (mm)
